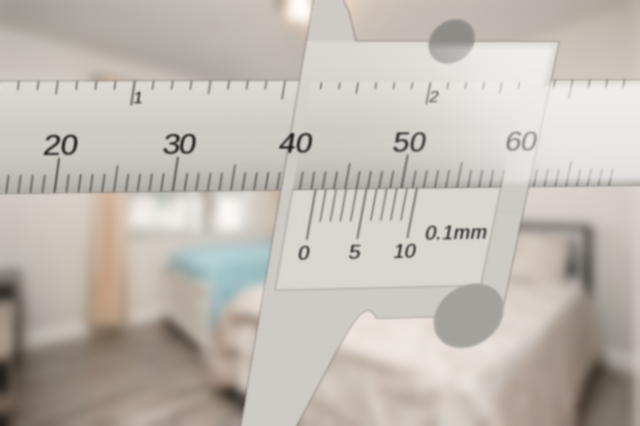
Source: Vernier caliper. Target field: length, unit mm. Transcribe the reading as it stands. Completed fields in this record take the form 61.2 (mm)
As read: 42.4 (mm)
